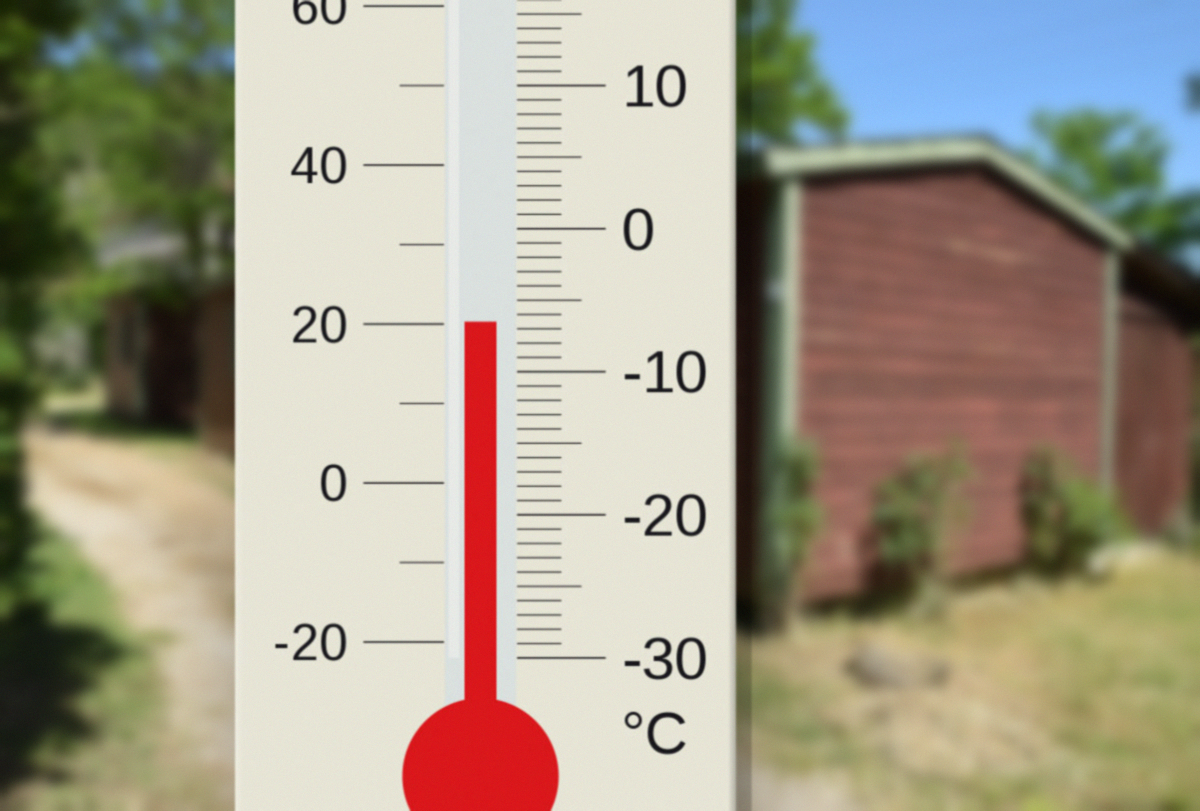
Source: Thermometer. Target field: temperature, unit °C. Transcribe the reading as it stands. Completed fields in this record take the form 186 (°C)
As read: -6.5 (°C)
